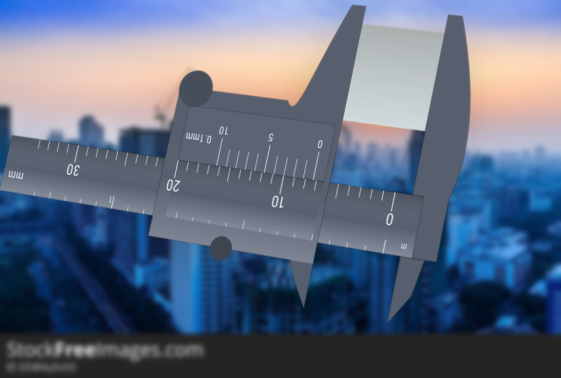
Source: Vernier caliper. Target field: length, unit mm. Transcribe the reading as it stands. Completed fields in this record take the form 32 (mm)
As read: 7.3 (mm)
